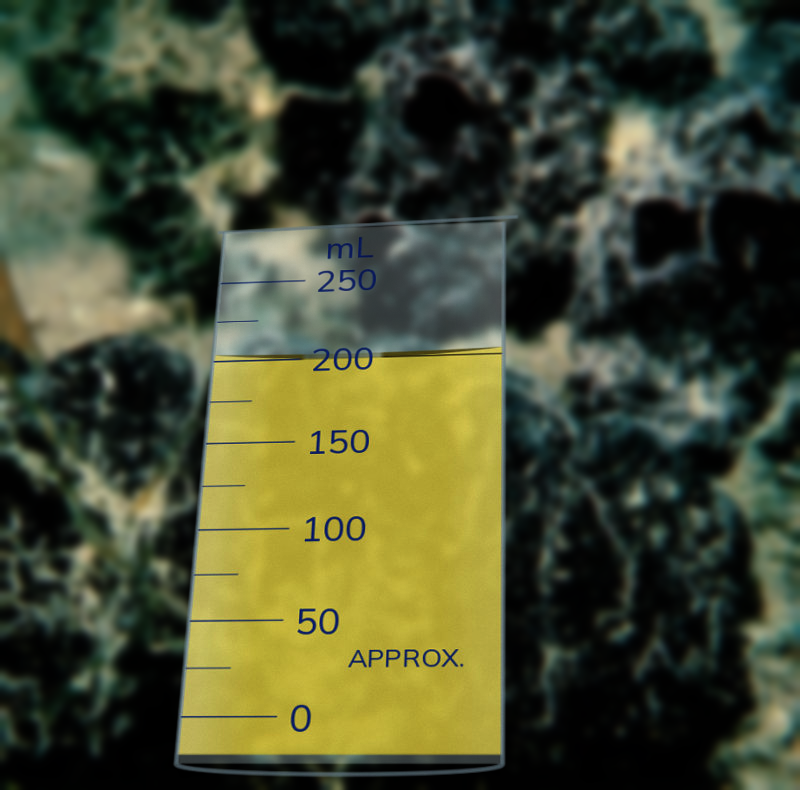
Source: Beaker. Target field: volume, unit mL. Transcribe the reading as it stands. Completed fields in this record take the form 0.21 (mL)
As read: 200 (mL)
